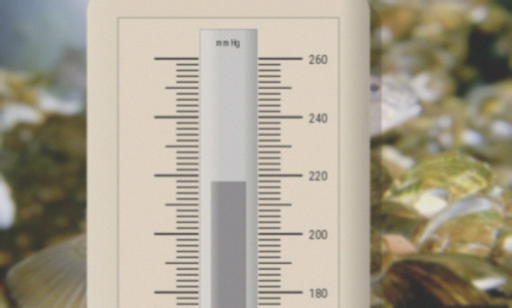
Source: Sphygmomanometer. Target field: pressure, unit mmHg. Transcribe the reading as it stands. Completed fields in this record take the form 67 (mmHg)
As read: 218 (mmHg)
